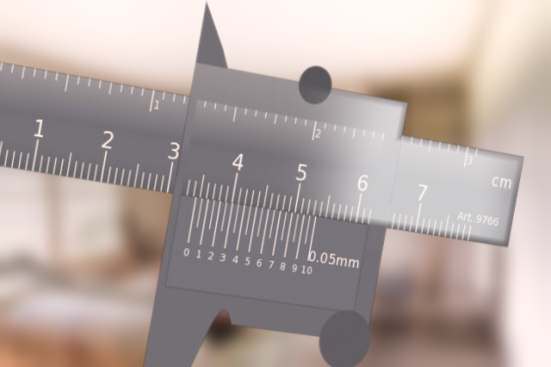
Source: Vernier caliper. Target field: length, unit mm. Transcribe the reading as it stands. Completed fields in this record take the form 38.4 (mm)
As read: 34.4 (mm)
